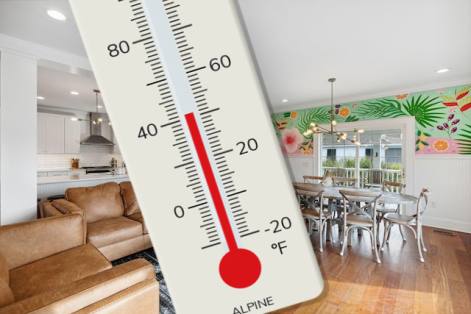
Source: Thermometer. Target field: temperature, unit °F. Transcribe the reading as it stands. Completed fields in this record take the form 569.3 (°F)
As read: 42 (°F)
